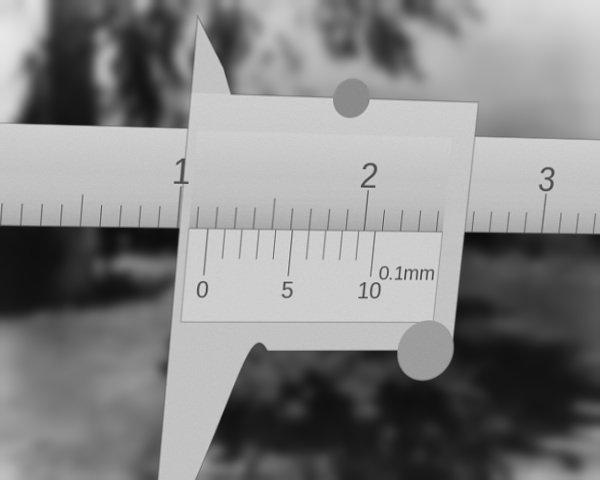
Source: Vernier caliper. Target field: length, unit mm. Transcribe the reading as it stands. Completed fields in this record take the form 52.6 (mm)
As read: 11.6 (mm)
